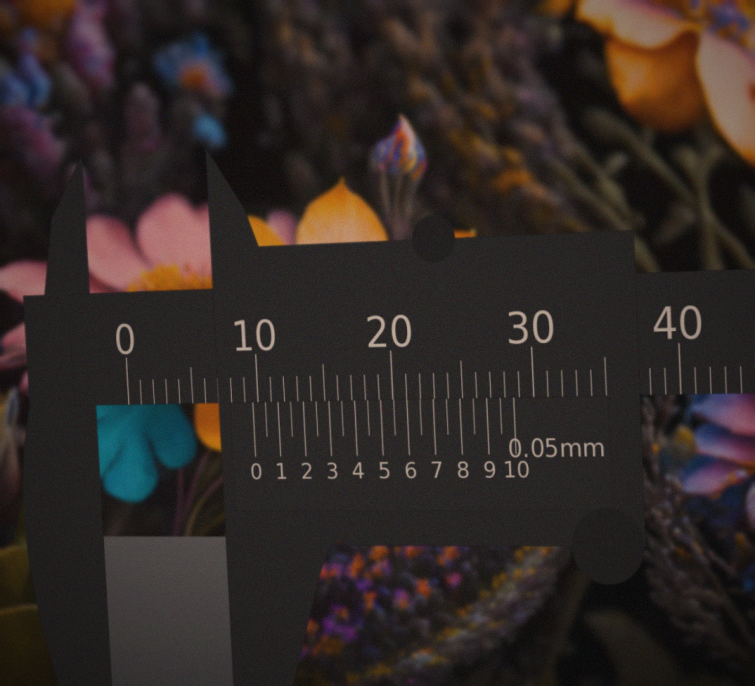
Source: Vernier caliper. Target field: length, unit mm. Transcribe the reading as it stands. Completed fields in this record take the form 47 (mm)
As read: 9.6 (mm)
